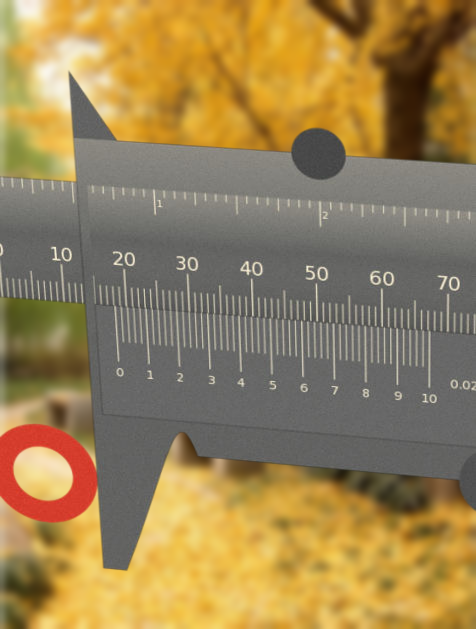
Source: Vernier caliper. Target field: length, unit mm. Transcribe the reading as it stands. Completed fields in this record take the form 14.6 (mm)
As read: 18.2 (mm)
